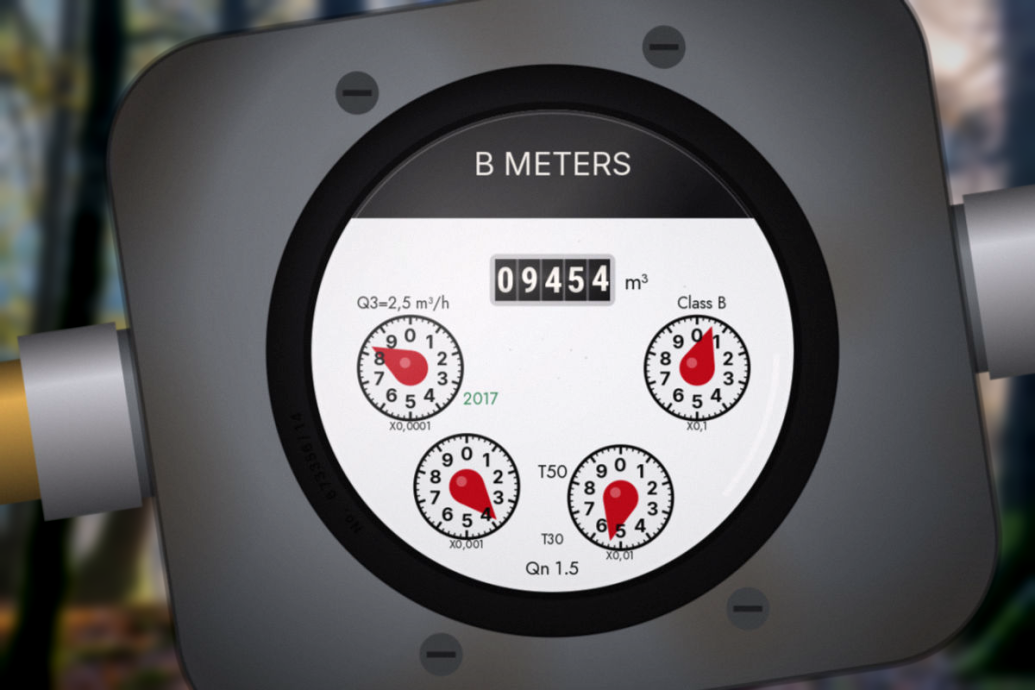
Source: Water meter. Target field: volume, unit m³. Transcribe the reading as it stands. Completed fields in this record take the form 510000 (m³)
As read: 9454.0538 (m³)
